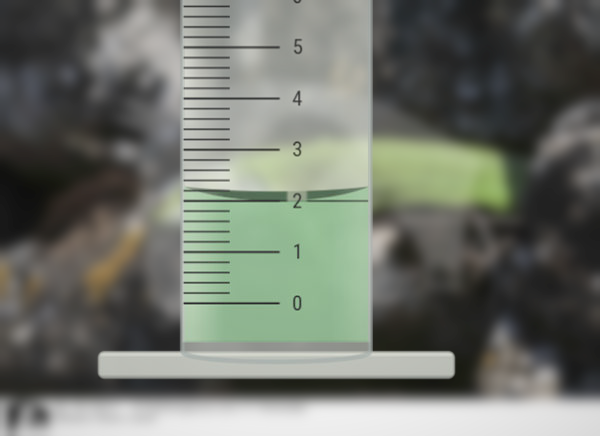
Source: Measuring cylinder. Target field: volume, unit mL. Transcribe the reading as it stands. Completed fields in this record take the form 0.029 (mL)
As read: 2 (mL)
